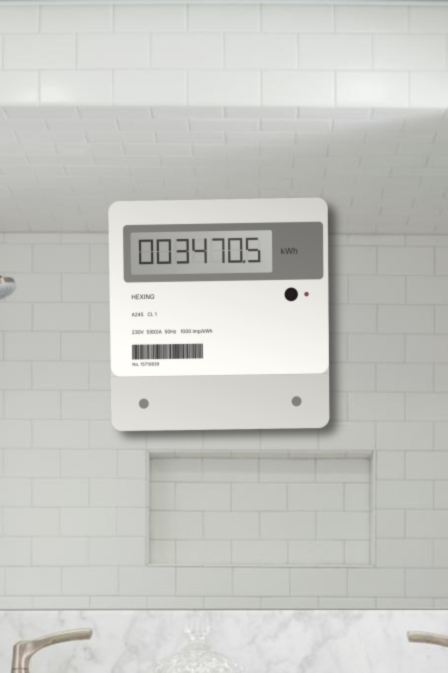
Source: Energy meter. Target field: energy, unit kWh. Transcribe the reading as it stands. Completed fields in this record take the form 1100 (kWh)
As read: 3470.5 (kWh)
